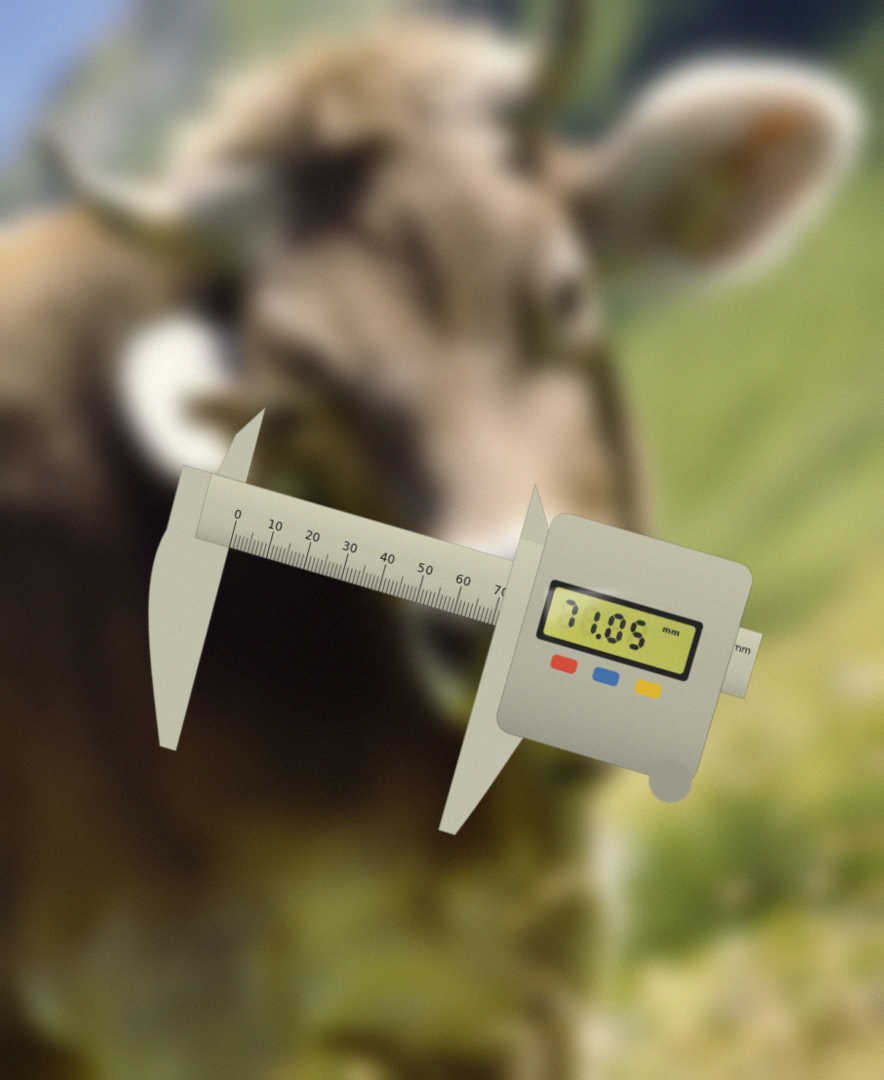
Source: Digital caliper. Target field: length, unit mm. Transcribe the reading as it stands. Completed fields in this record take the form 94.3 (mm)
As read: 71.05 (mm)
